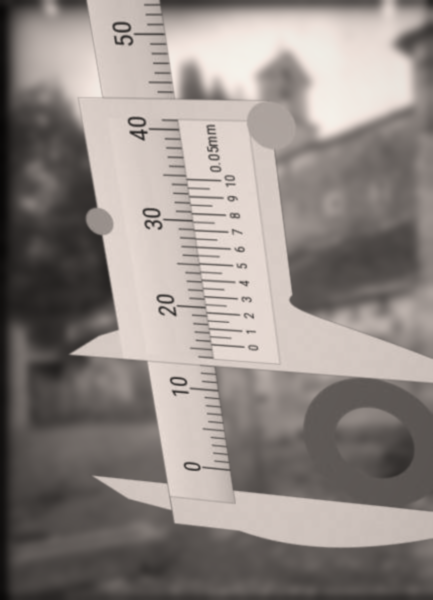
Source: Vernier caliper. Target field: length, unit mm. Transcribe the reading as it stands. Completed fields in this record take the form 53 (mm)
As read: 15.6 (mm)
